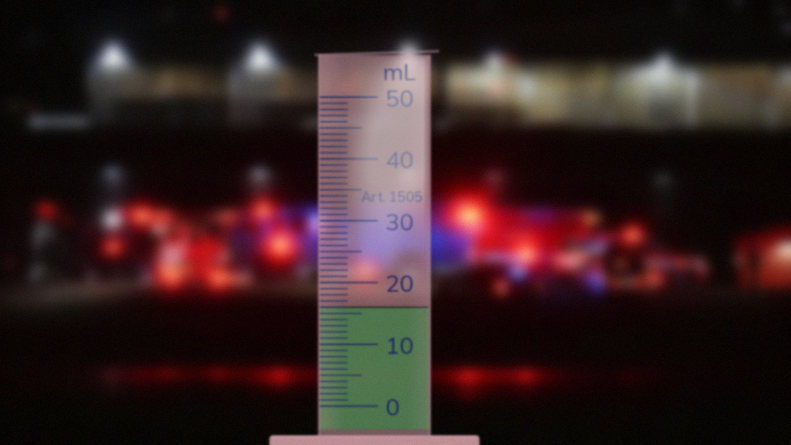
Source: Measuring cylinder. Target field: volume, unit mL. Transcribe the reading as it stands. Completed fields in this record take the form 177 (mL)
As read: 16 (mL)
